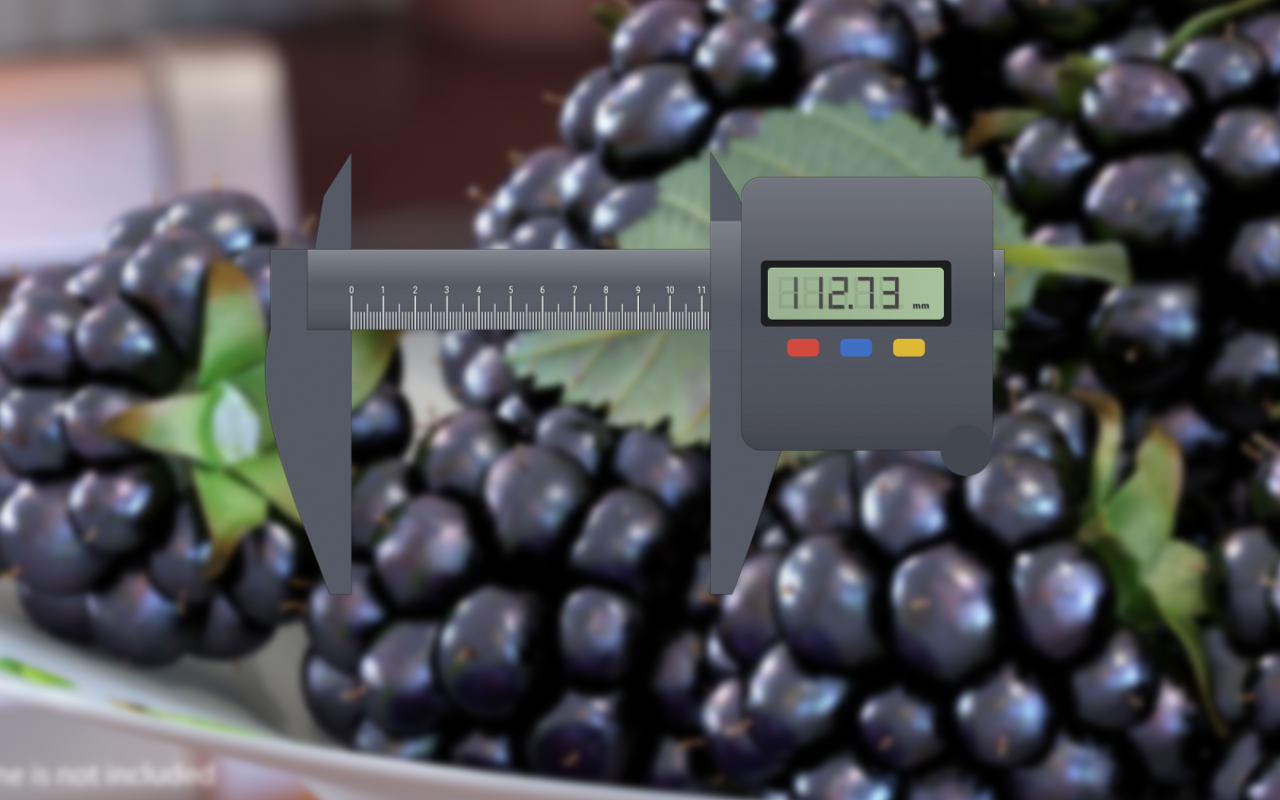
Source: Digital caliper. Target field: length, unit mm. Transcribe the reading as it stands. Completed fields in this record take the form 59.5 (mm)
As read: 112.73 (mm)
